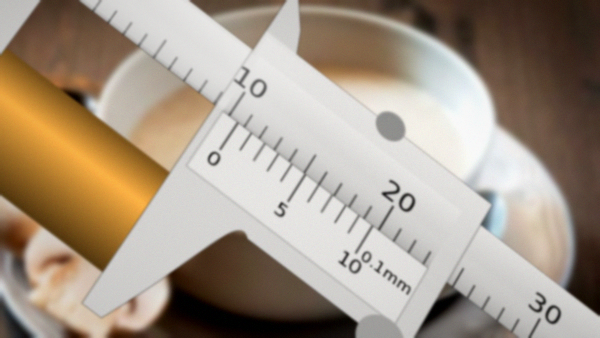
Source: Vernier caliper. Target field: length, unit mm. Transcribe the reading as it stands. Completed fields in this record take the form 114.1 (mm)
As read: 10.6 (mm)
